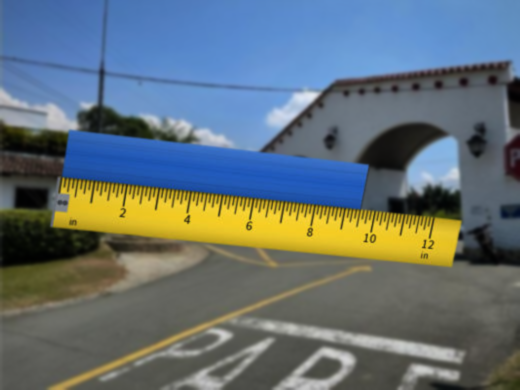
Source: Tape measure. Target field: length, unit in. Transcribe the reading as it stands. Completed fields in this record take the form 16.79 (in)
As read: 9.5 (in)
